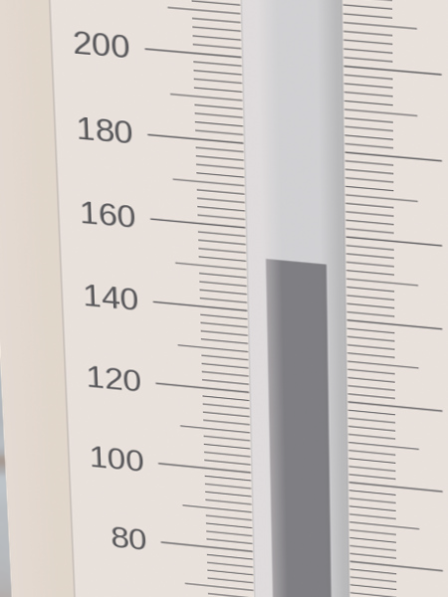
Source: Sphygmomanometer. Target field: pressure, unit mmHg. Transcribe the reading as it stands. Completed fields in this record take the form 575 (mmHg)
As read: 153 (mmHg)
